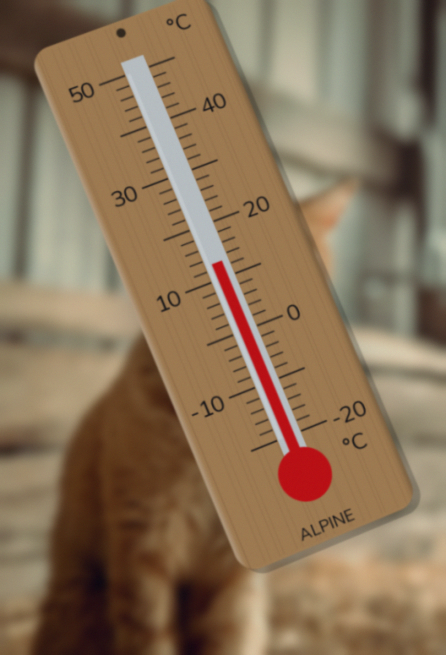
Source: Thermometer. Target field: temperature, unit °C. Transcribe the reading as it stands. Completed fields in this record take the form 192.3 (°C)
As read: 13 (°C)
